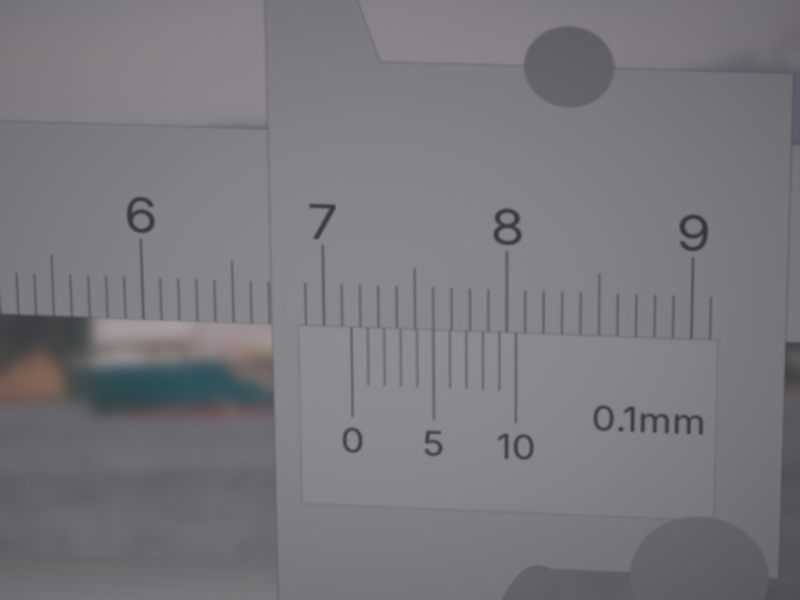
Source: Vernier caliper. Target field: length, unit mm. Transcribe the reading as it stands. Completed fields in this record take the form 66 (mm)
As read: 71.5 (mm)
